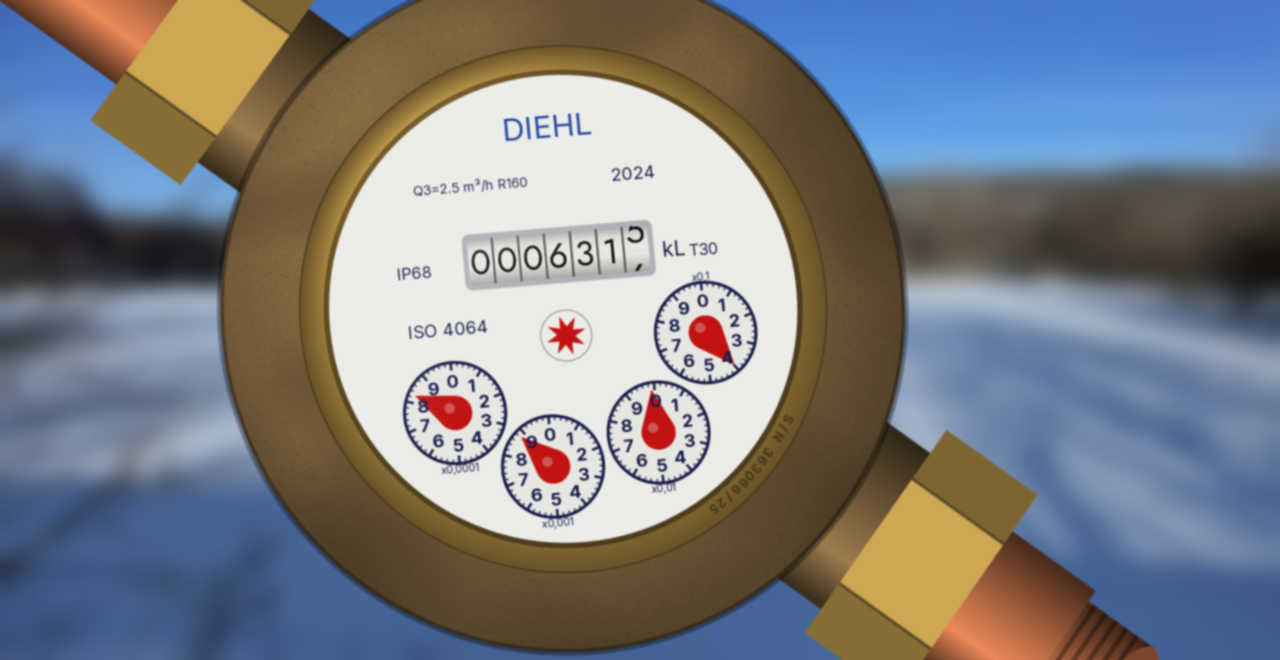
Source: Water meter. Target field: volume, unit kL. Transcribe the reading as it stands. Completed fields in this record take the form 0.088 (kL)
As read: 6315.3988 (kL)
